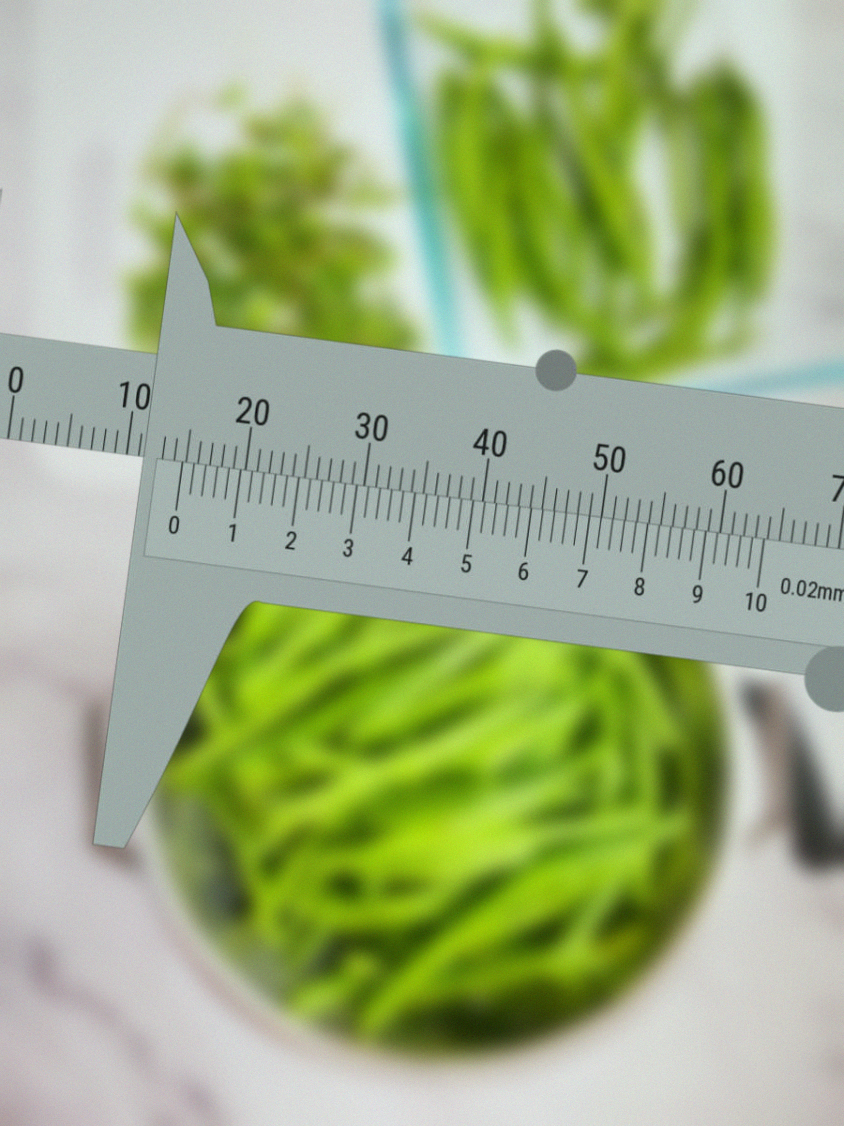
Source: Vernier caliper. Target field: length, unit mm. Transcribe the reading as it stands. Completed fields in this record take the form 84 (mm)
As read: 14.7 (mm)
